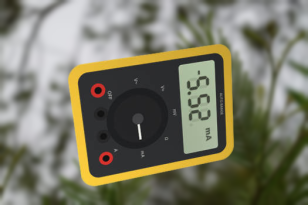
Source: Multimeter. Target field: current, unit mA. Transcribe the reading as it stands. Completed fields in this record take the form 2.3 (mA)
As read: -5.52 (mA)
